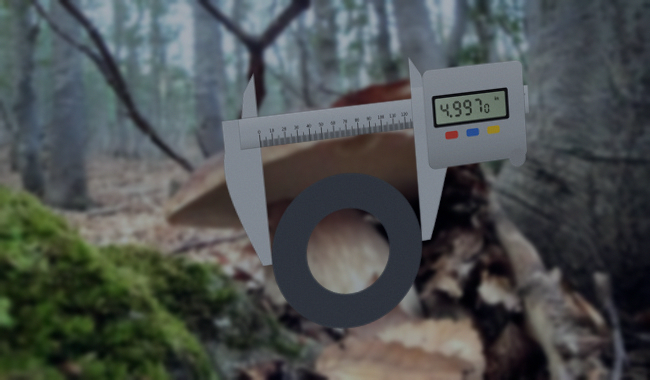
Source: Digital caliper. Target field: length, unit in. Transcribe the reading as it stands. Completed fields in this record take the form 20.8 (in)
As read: 4.9970 (in)
